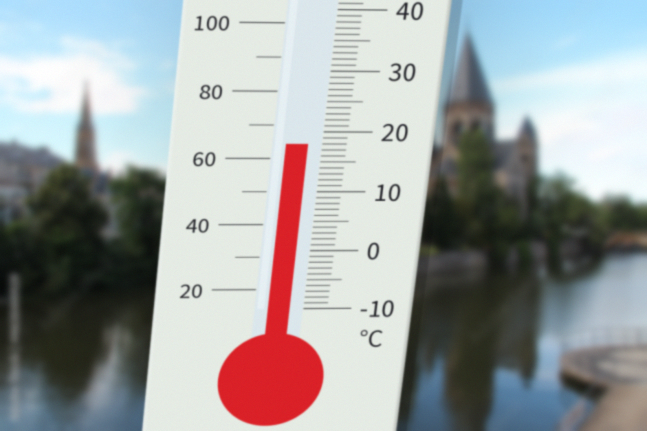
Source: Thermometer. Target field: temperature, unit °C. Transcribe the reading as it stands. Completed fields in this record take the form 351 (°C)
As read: 18 (°C)
